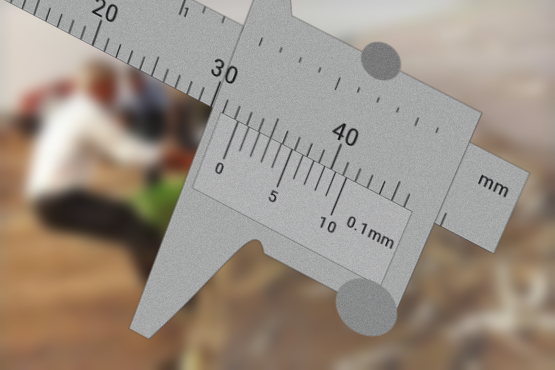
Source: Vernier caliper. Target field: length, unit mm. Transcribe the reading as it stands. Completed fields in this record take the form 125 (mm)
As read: 32.3 (mm)
